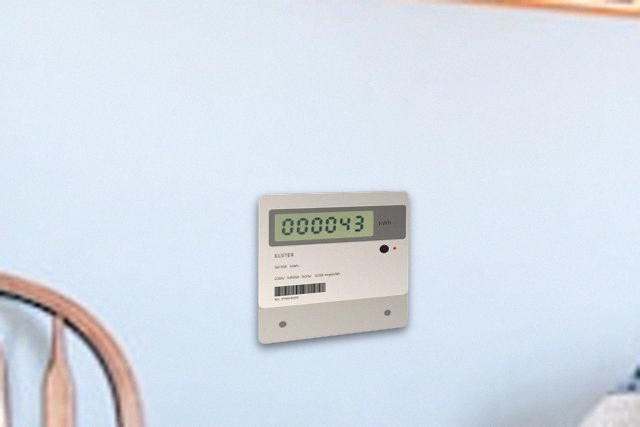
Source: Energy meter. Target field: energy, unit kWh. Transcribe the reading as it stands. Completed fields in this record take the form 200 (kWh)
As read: 43 (kWh)
